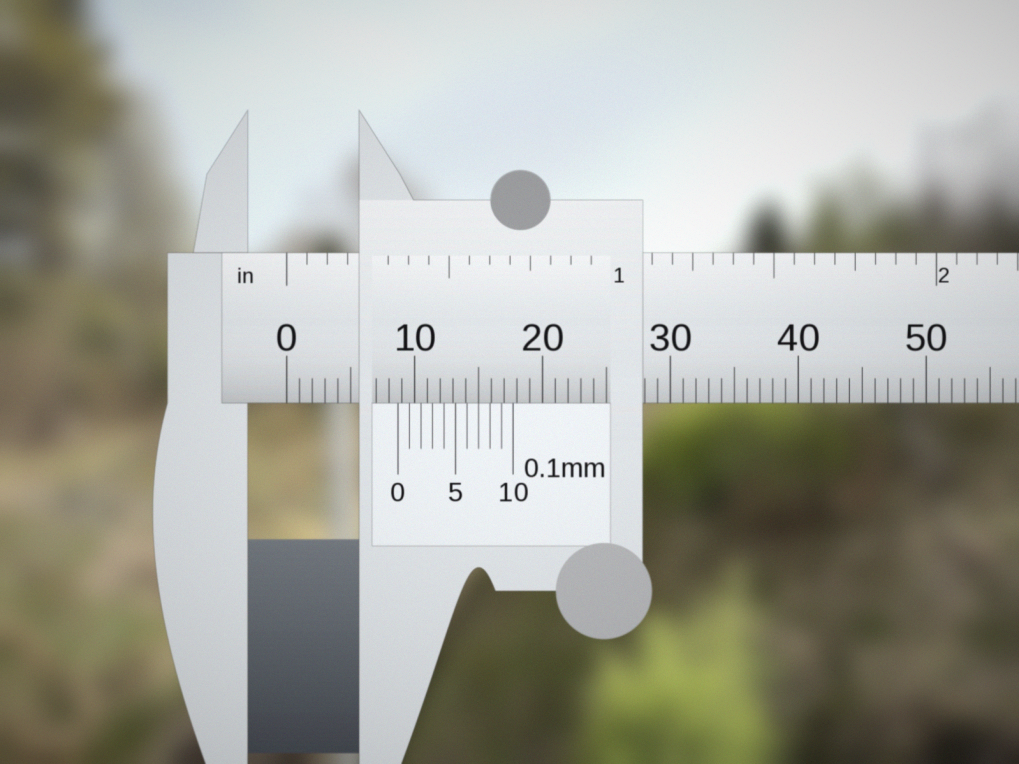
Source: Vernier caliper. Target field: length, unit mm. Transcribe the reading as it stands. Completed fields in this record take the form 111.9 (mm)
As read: 8.7 (mm)
